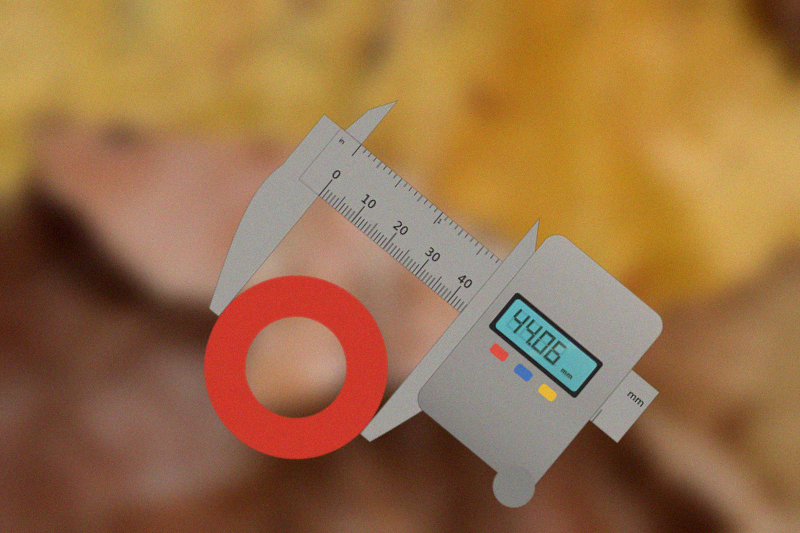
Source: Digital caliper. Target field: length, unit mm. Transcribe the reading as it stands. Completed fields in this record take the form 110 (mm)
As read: 44.06 (mm)
